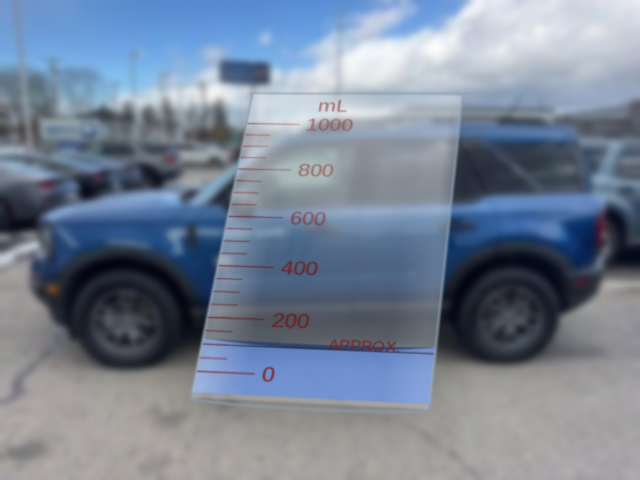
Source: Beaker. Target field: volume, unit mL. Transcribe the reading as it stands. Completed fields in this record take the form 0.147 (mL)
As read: 100 (mL)
